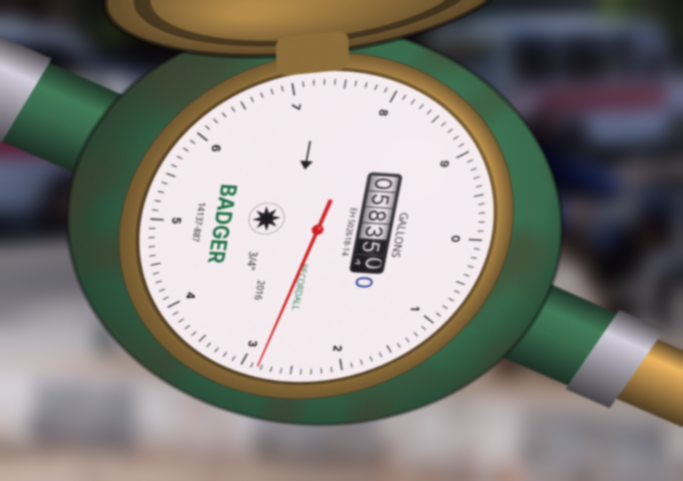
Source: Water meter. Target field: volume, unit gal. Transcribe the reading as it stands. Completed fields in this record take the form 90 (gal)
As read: 583502.8 (gal)
